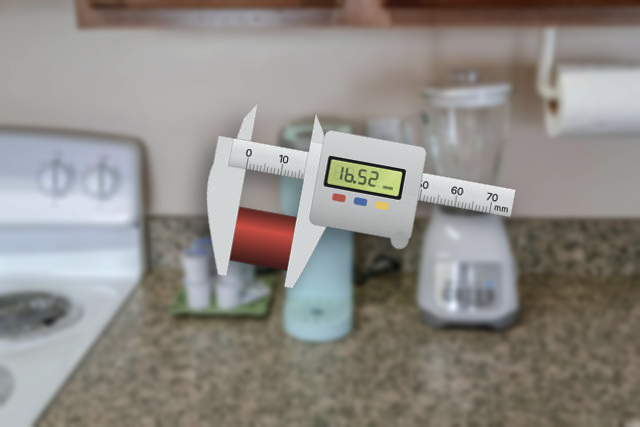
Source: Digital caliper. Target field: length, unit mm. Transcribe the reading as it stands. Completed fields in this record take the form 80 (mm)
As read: 16.52 (mm)
